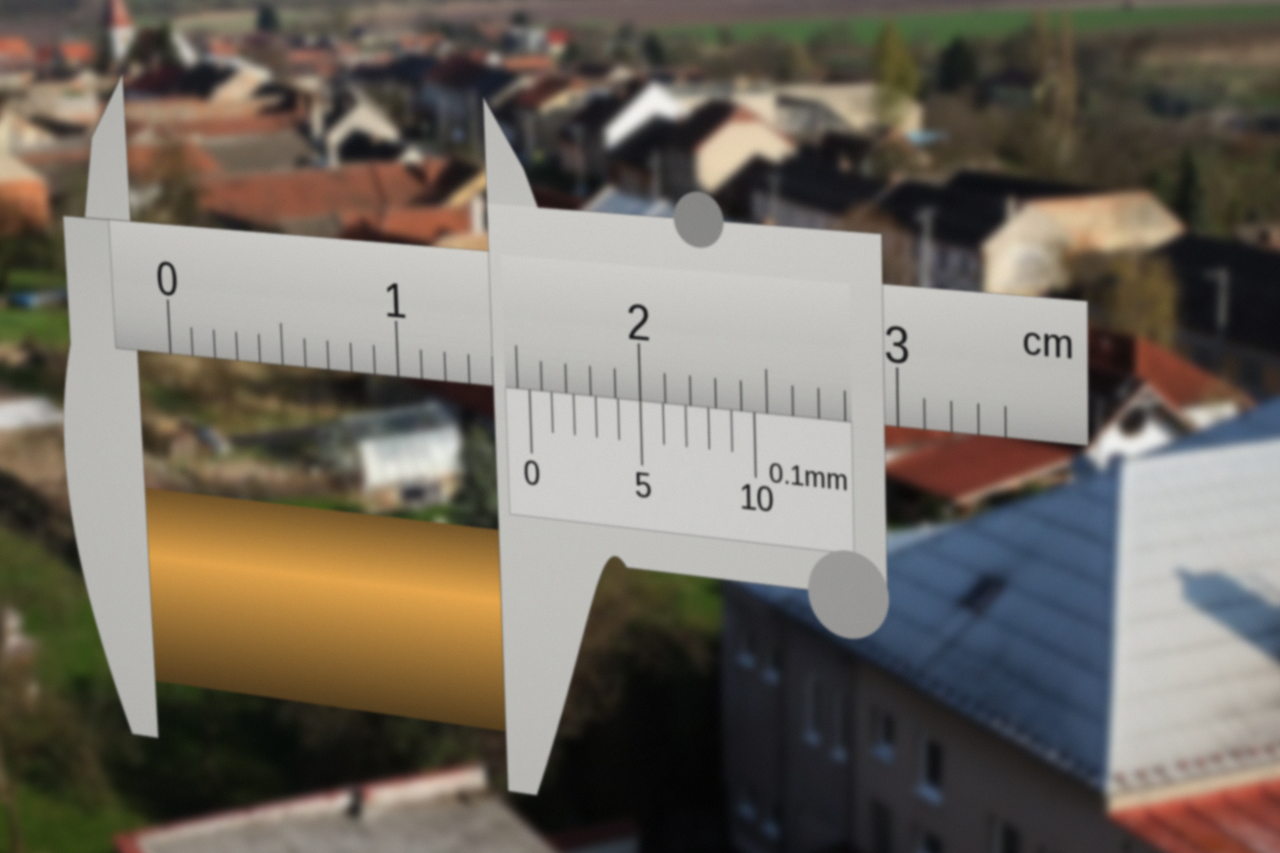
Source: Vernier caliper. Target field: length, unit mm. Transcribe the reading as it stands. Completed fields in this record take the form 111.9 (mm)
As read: 15.5 (mm)
